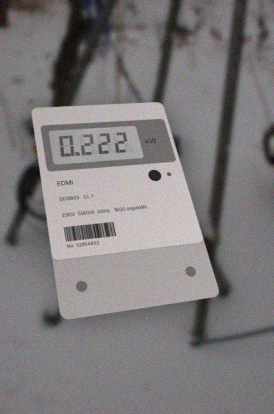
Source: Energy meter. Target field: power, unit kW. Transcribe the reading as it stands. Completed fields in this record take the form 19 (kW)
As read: 0.222 (kW)
